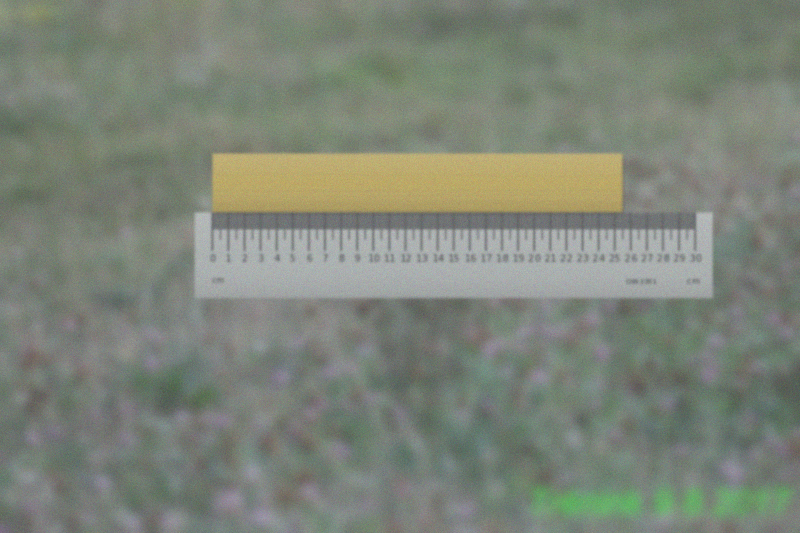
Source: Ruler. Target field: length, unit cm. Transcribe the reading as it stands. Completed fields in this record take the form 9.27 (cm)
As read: 25.5 (cm)
